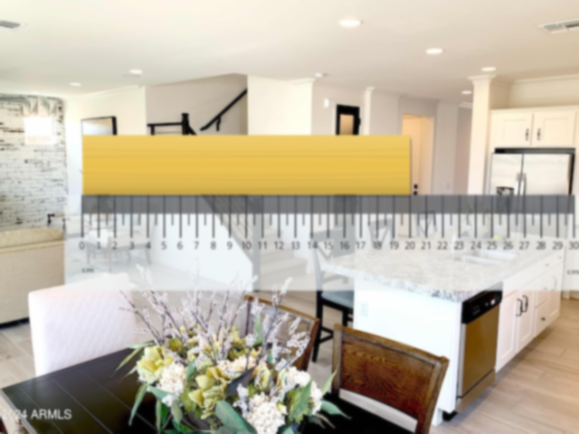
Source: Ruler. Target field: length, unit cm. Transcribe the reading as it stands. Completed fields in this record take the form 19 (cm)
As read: 20 (cm)
